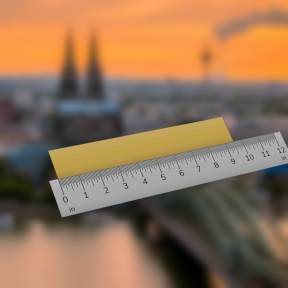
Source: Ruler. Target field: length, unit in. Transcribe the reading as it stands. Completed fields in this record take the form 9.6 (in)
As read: 9.5 (in)
